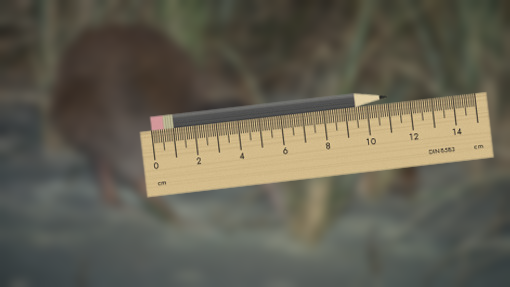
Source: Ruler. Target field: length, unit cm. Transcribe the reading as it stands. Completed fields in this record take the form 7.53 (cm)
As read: 11 (cm)
